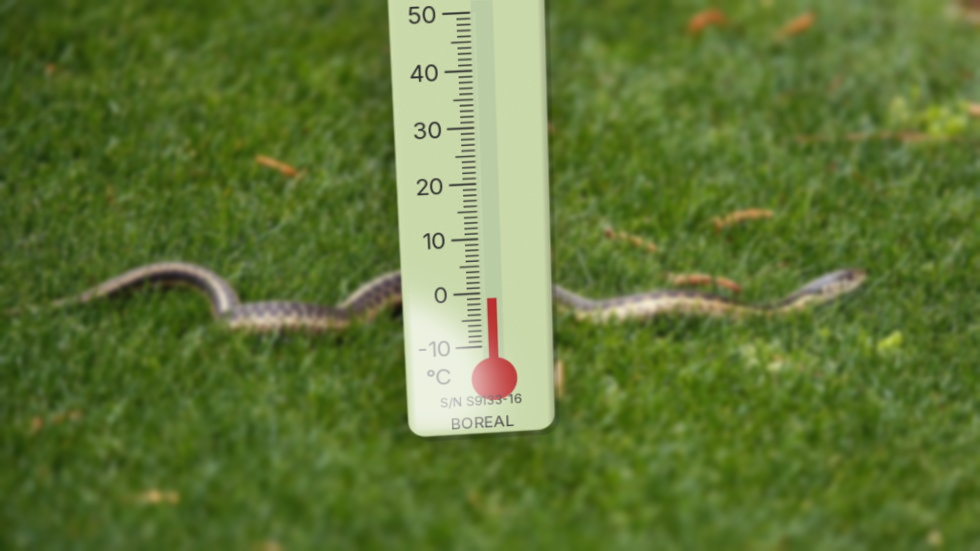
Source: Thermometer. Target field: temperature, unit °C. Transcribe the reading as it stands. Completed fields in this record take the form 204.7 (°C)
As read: -1 (°C)
